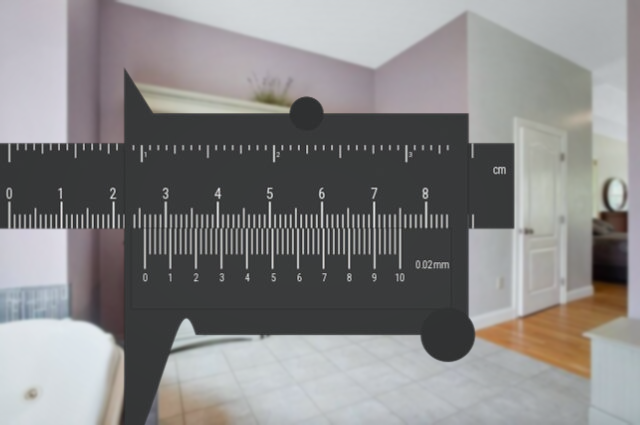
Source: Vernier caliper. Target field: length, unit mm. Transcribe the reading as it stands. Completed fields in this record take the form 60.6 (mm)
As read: 26.0 (mm)
